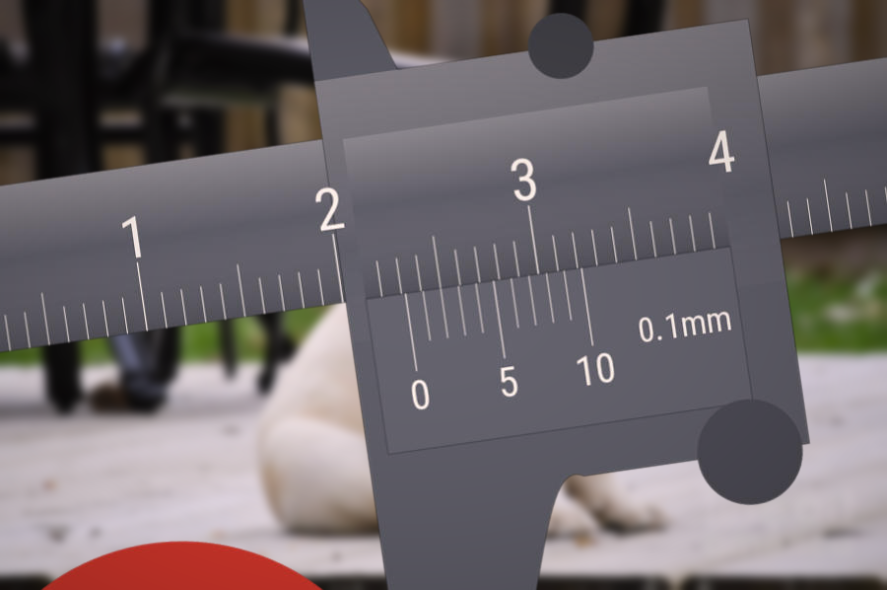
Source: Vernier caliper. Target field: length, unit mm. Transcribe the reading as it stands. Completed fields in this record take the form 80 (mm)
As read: 23.2 (mm)
